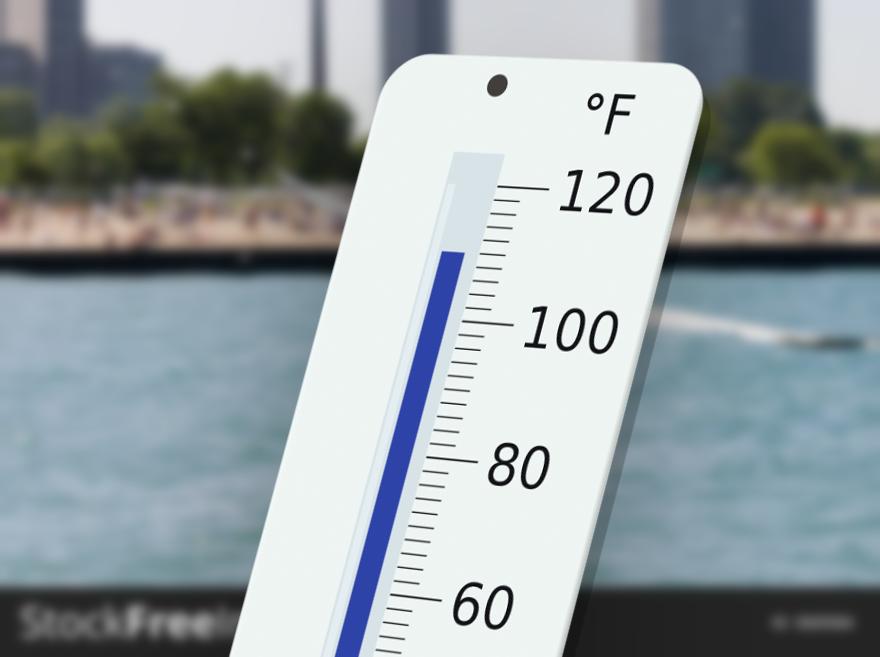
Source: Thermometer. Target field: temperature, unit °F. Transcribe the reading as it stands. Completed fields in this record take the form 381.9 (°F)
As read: 110 (°F)
